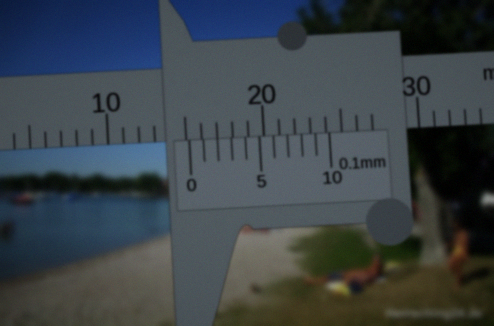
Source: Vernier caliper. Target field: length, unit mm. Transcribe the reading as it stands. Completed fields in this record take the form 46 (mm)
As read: 15.2 (mm)
